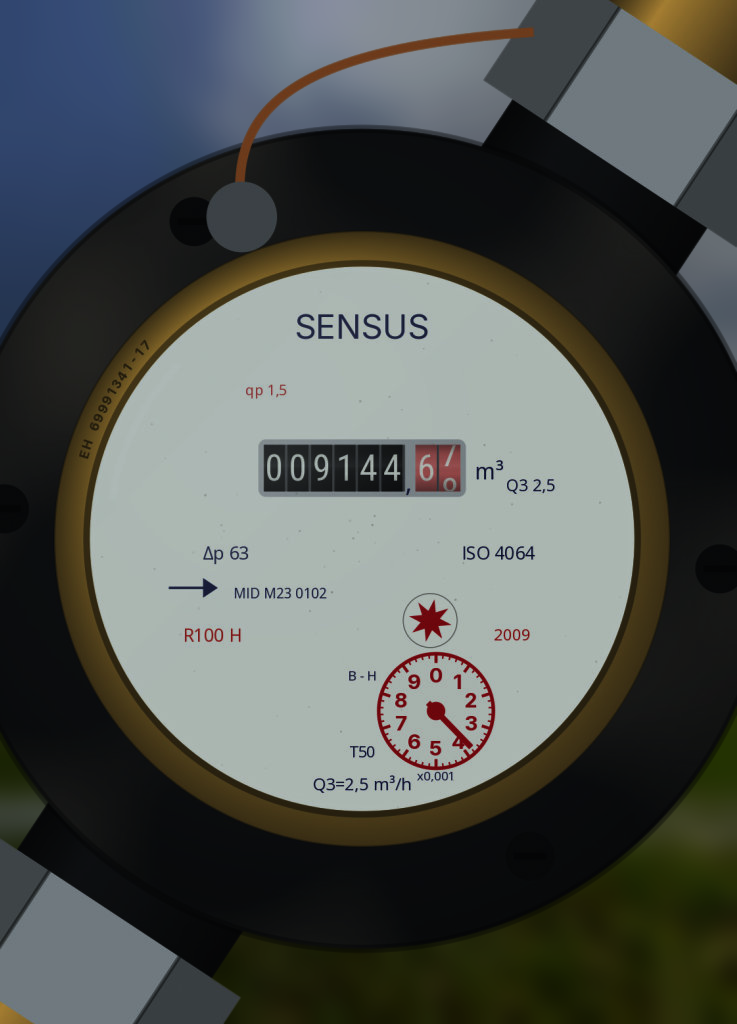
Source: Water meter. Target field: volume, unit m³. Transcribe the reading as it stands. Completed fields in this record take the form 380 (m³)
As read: 9144.673 (m³)
